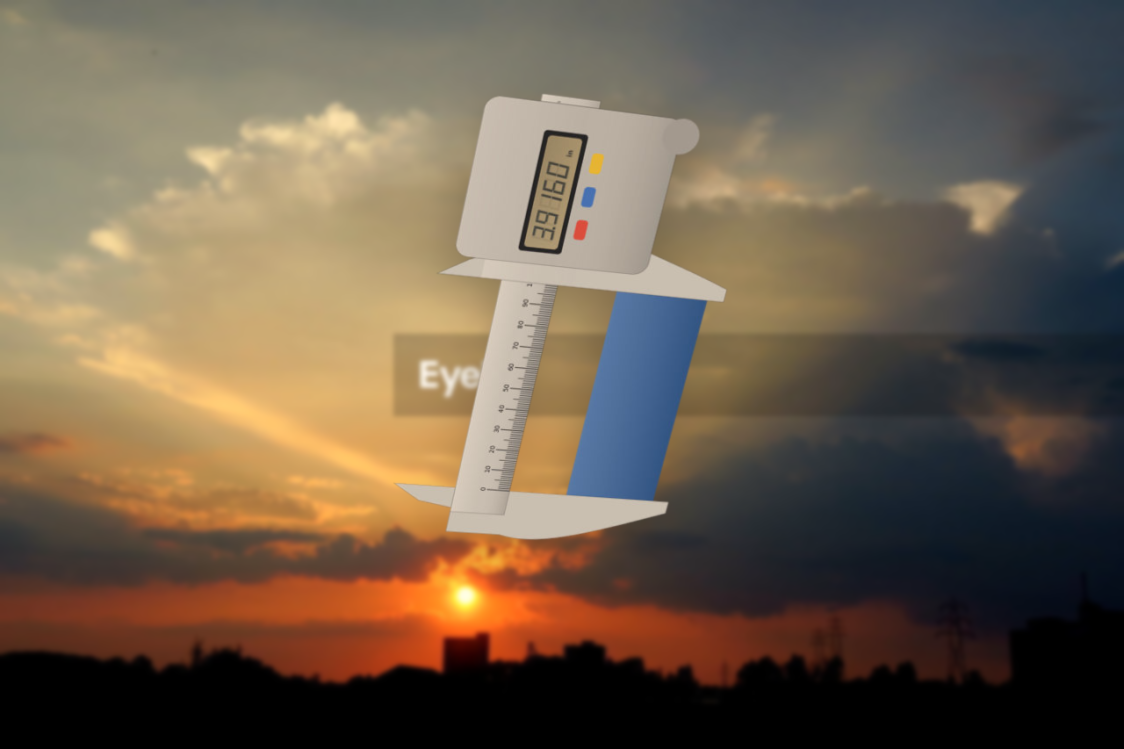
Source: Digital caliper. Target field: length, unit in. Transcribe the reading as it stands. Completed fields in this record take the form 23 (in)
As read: 3.9160 (in)
